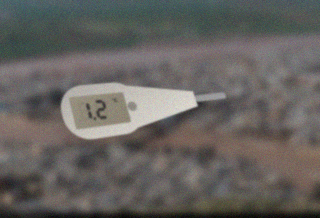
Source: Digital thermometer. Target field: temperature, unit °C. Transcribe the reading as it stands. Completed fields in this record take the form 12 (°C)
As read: 1.2 (°C)
